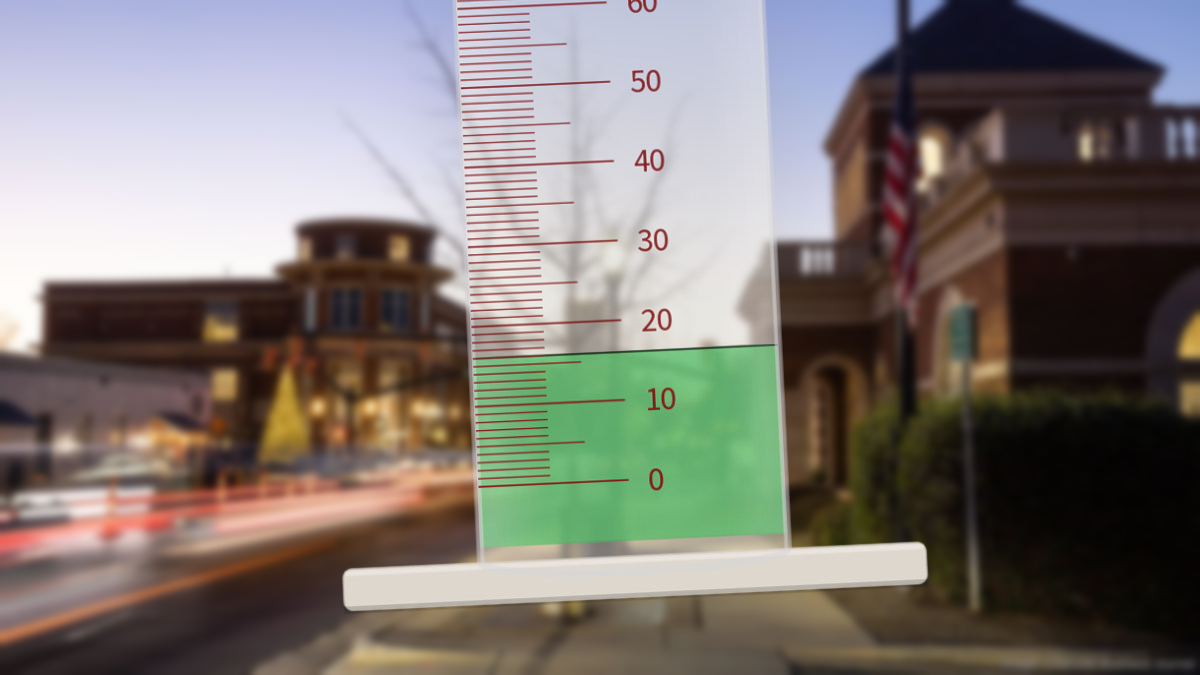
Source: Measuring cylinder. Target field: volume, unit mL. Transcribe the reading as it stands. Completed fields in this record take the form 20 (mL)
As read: 16 (mL)
